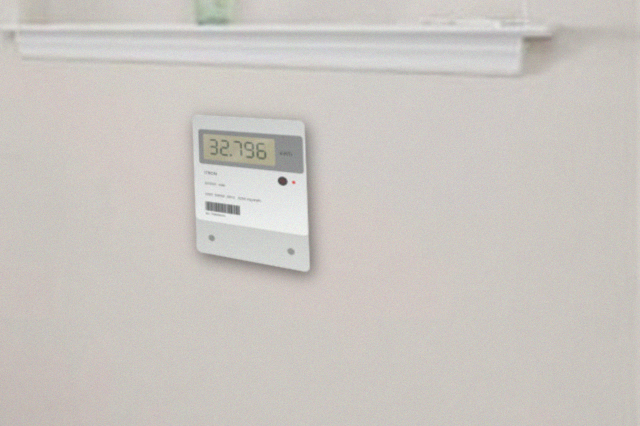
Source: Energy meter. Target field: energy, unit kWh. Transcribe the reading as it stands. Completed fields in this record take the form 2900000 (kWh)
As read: 32.796 (kWh)
